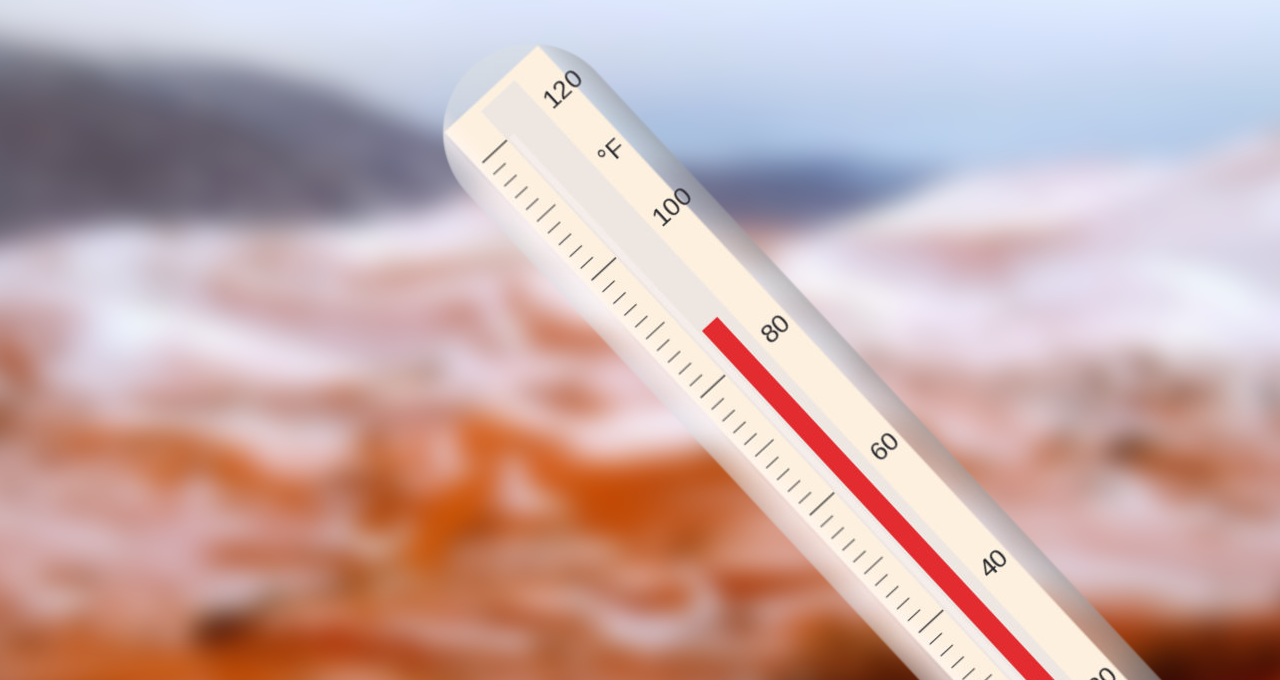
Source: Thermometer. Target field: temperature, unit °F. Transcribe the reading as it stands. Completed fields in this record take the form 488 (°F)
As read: 86 (°F)
